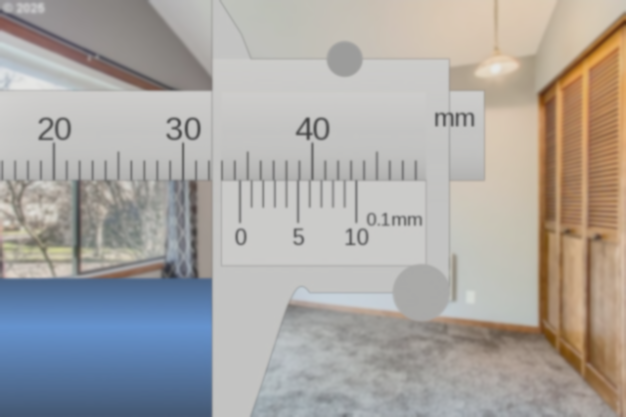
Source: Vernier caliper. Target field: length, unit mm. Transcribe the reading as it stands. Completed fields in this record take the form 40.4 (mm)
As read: 34.4 (mm)
